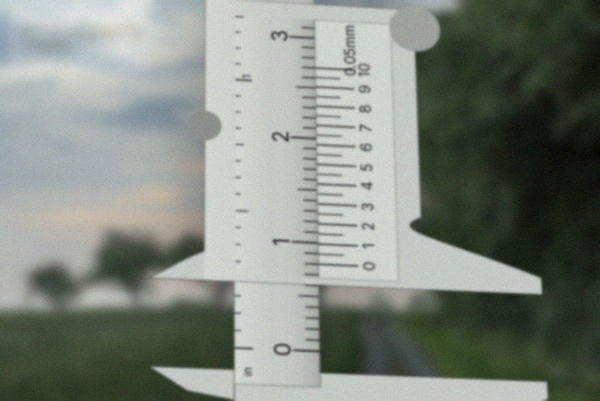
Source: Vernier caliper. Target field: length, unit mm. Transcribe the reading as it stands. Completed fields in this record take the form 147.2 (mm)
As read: 8.0 (mm)
